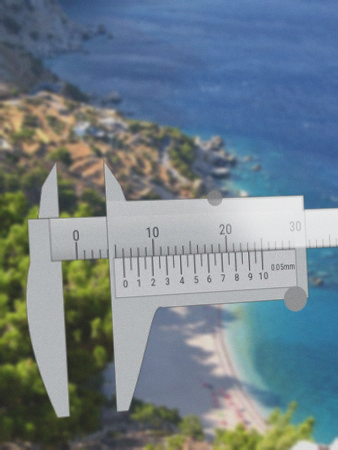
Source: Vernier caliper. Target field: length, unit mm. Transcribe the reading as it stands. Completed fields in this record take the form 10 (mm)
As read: 6.0 (mm)
